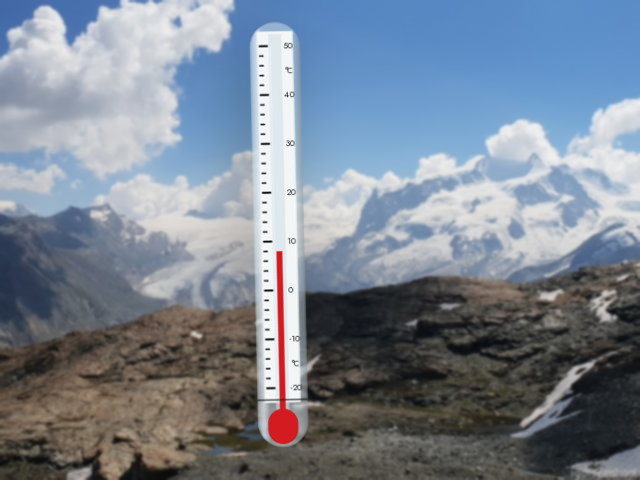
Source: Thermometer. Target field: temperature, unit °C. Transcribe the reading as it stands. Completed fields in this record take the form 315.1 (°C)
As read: 8 (°C)
